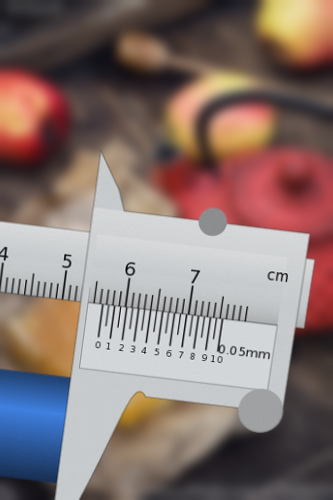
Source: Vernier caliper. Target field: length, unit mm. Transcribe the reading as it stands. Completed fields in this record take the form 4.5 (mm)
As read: 56.4 (mm)
